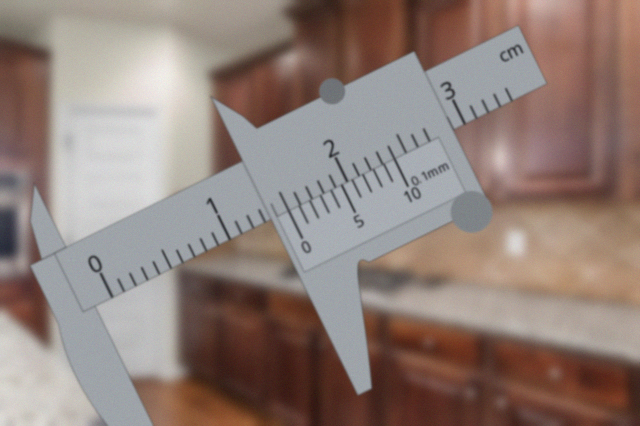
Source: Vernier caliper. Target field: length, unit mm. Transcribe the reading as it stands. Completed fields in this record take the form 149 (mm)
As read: 15.0 (mm)
